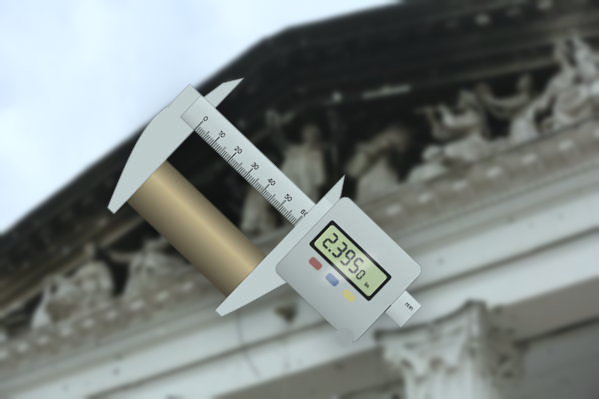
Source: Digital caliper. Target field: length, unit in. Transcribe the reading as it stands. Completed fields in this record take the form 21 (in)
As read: 2.3950 (in)
